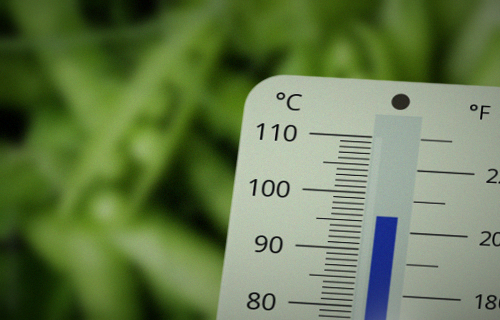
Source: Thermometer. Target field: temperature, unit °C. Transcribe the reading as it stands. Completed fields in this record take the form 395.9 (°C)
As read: 96 (°C)
